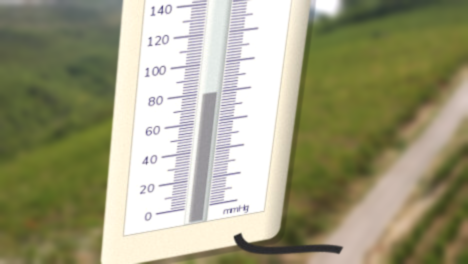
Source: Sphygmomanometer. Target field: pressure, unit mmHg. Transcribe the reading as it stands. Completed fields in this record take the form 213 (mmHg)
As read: 80 (mmHg)
